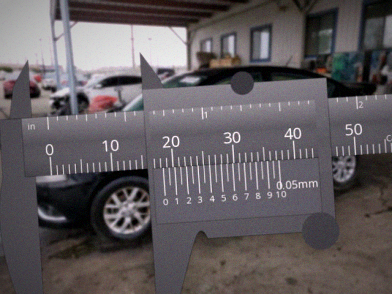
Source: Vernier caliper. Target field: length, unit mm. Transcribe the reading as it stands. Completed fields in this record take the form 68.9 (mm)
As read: 18.4 (mm)
